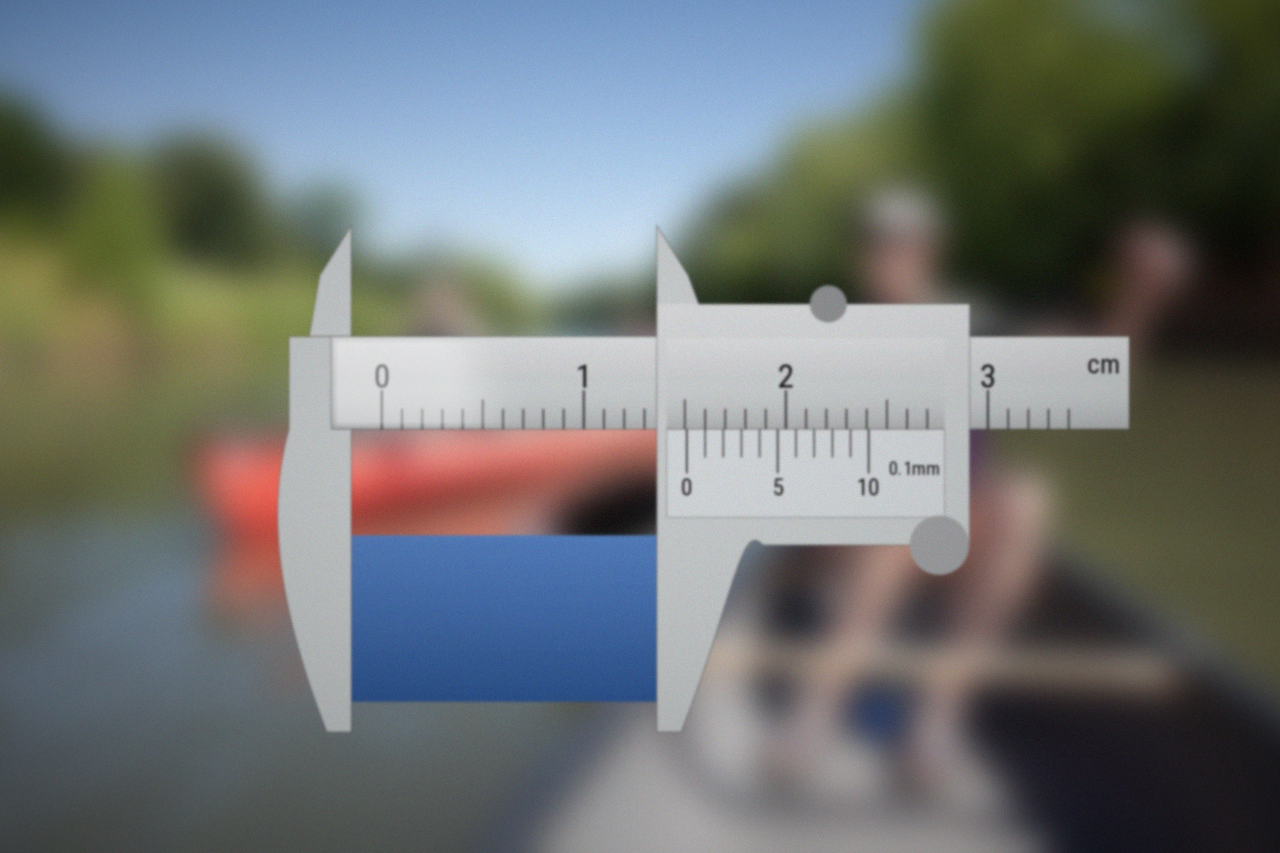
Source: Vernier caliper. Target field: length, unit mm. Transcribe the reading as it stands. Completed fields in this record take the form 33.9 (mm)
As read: 15.1 (mm)
